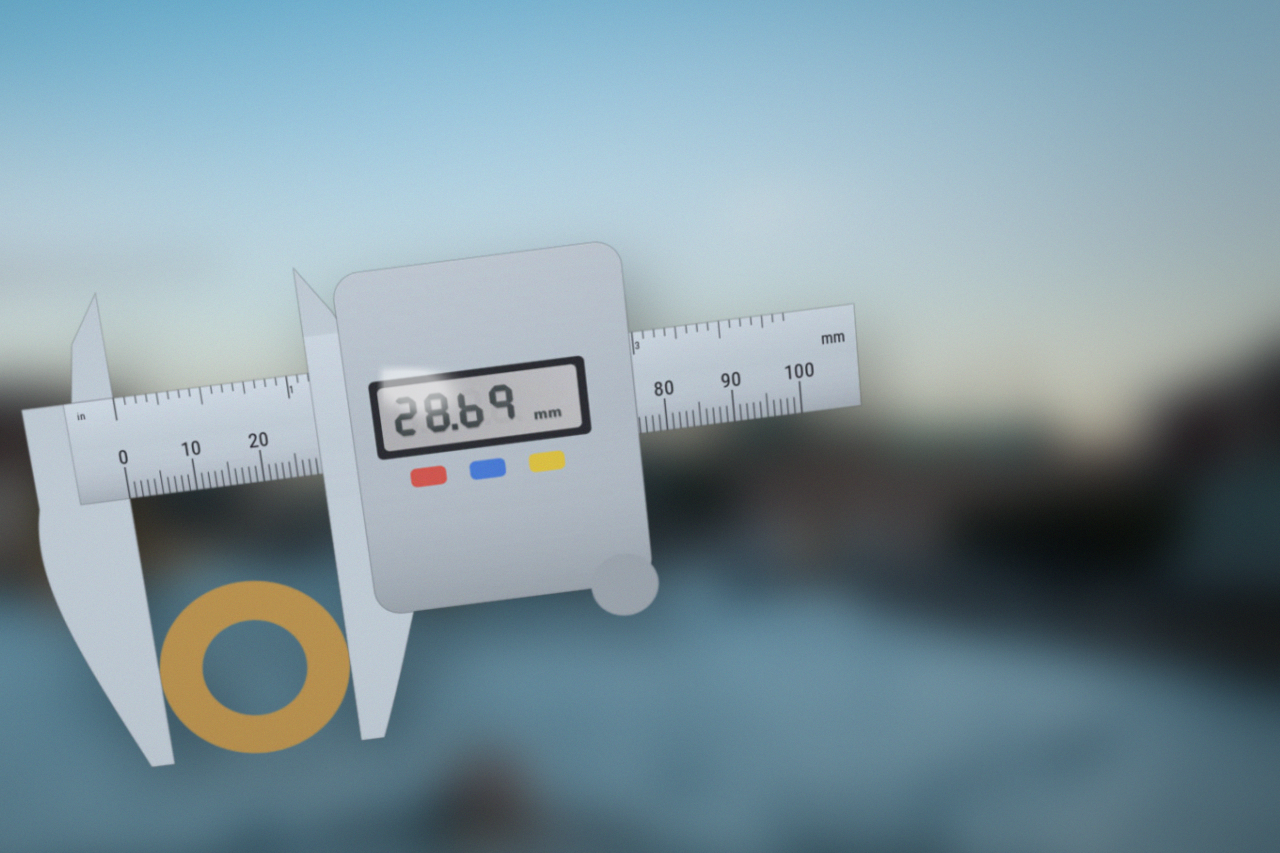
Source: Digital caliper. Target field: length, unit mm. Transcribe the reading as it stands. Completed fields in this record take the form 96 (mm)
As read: 28.69 (mm)
